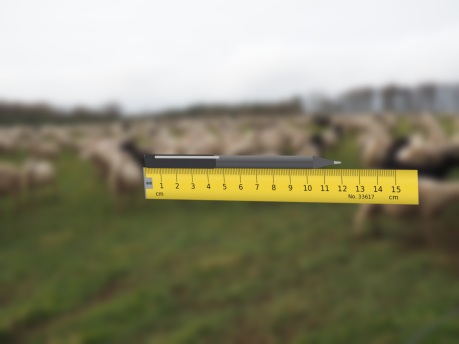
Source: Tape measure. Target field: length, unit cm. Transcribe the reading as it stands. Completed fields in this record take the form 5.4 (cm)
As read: 12 (cm)
